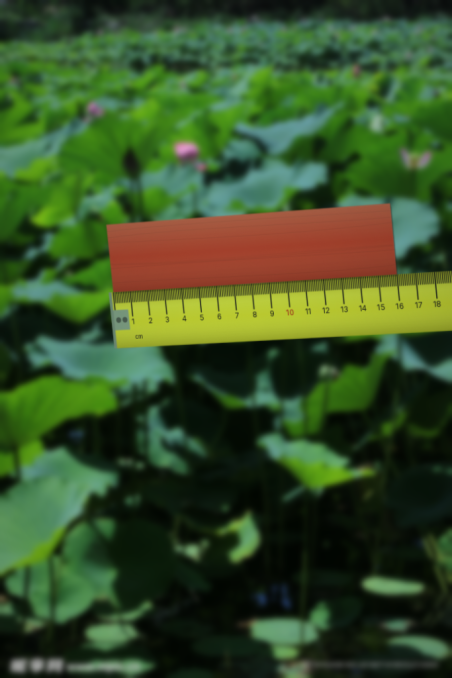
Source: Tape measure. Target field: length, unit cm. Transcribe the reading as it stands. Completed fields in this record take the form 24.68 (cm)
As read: 16 (cm)
